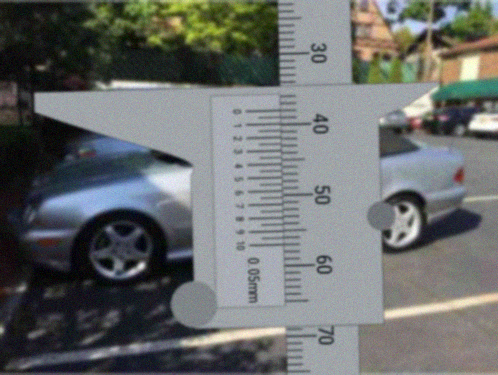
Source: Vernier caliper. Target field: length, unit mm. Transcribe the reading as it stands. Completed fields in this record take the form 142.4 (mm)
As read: 38.0 (mm)
